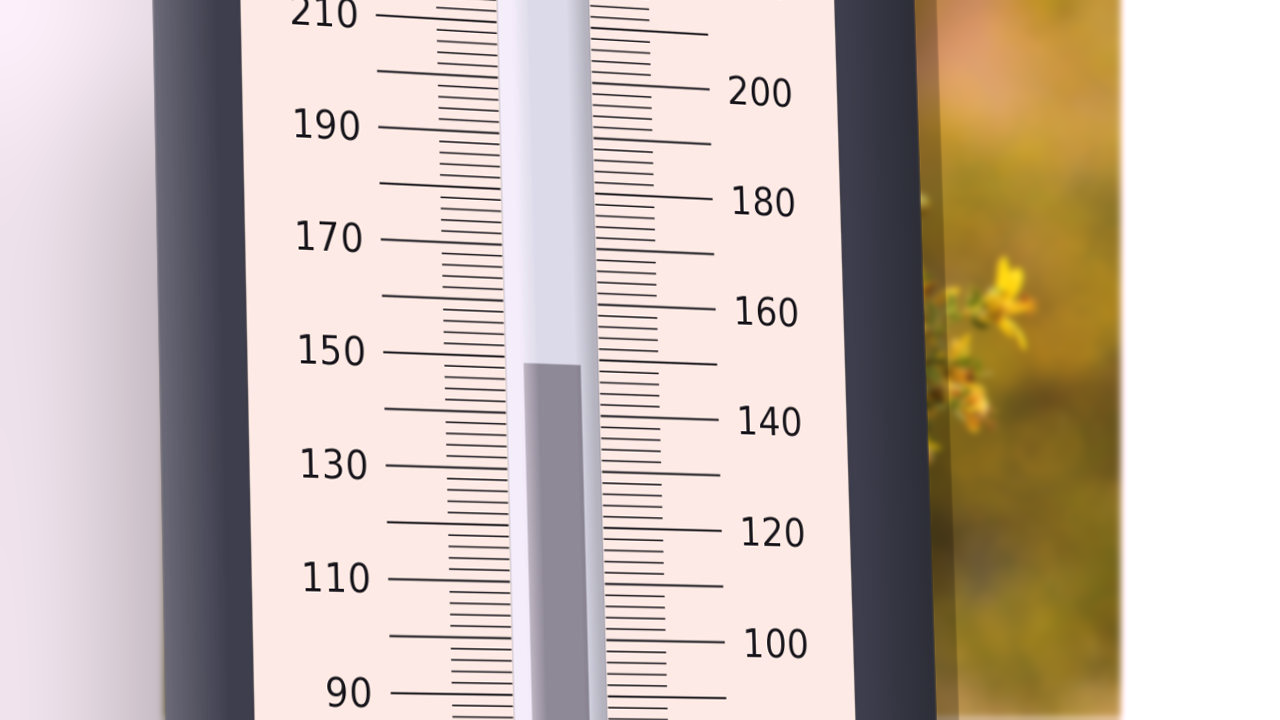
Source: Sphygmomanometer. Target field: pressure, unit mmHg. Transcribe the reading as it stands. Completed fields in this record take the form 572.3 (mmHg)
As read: 149 (mmHg)
